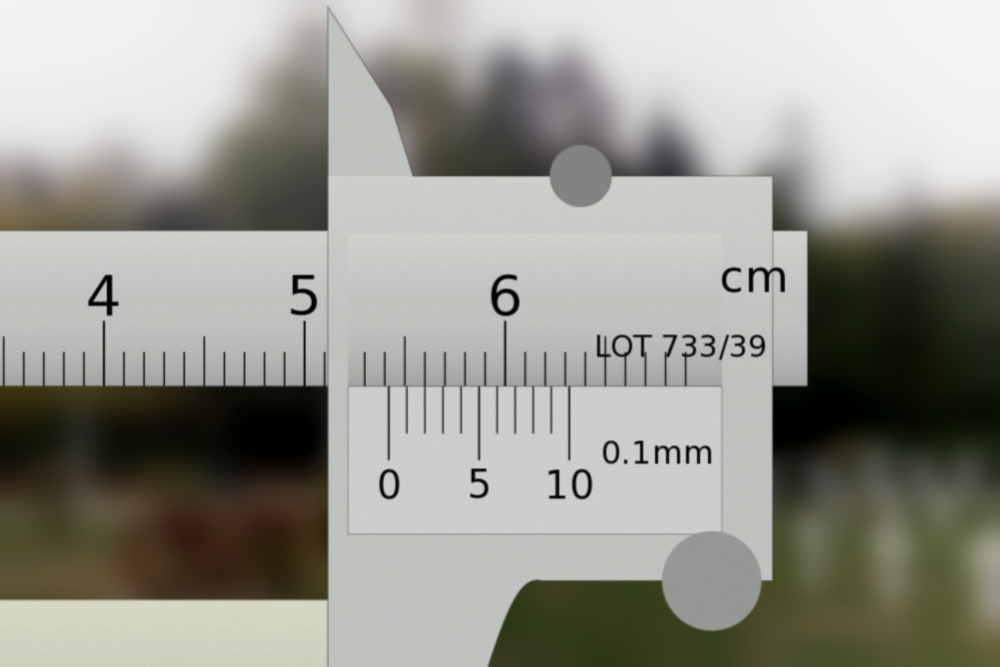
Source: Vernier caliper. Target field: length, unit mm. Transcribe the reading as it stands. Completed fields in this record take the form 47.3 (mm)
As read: 54.2 (mm)
